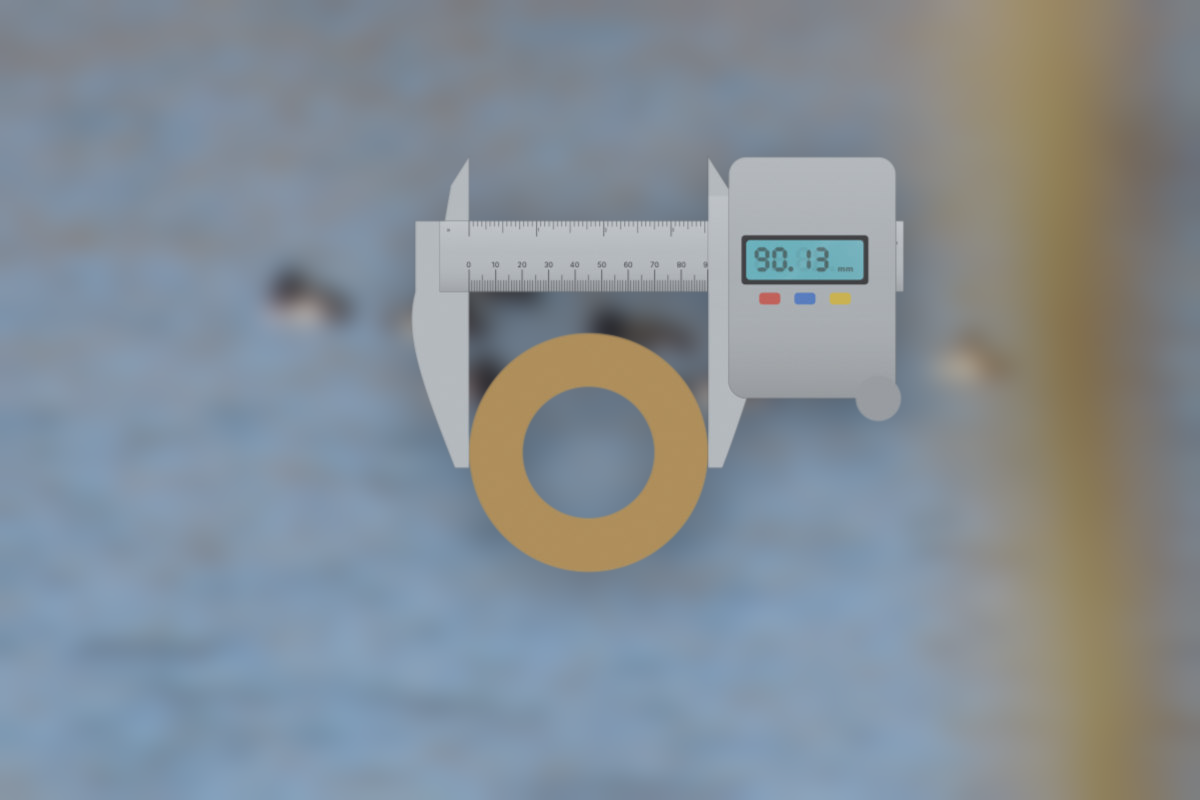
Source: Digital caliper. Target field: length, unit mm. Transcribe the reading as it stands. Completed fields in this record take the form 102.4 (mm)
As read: 90.13 (mm)
